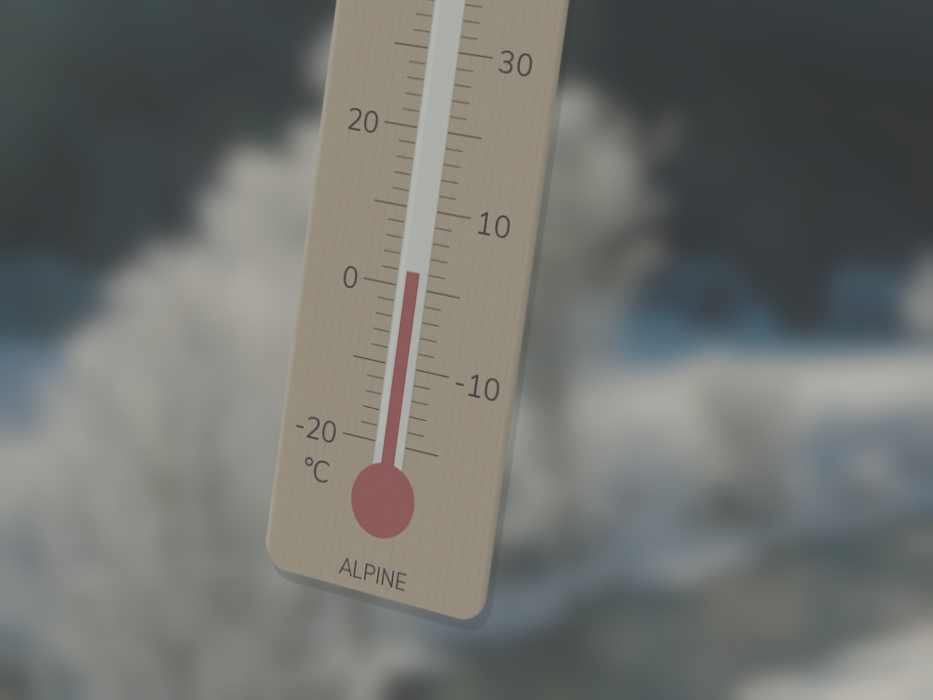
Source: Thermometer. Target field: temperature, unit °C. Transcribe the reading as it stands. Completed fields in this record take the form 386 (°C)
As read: 2 (°C)
